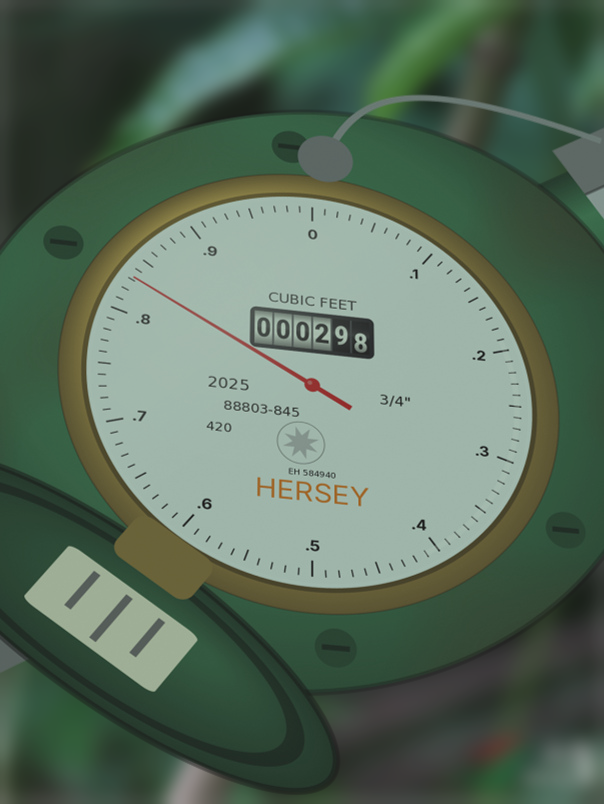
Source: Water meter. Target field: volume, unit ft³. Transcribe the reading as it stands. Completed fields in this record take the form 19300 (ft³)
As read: 297.83 (ft³)
